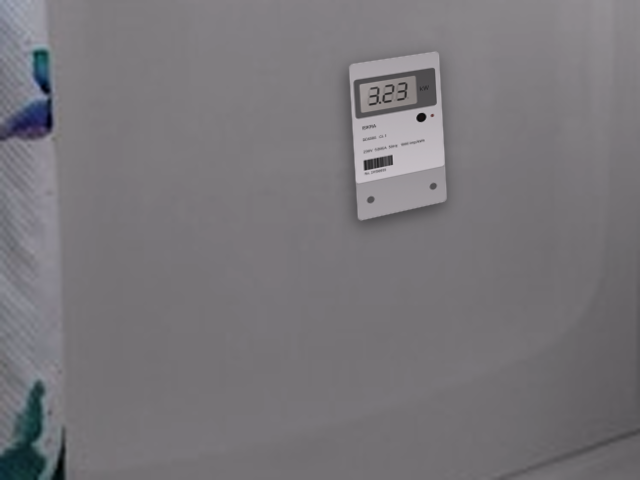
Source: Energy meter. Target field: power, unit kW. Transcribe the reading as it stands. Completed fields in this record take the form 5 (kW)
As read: 3.23 (kW)
